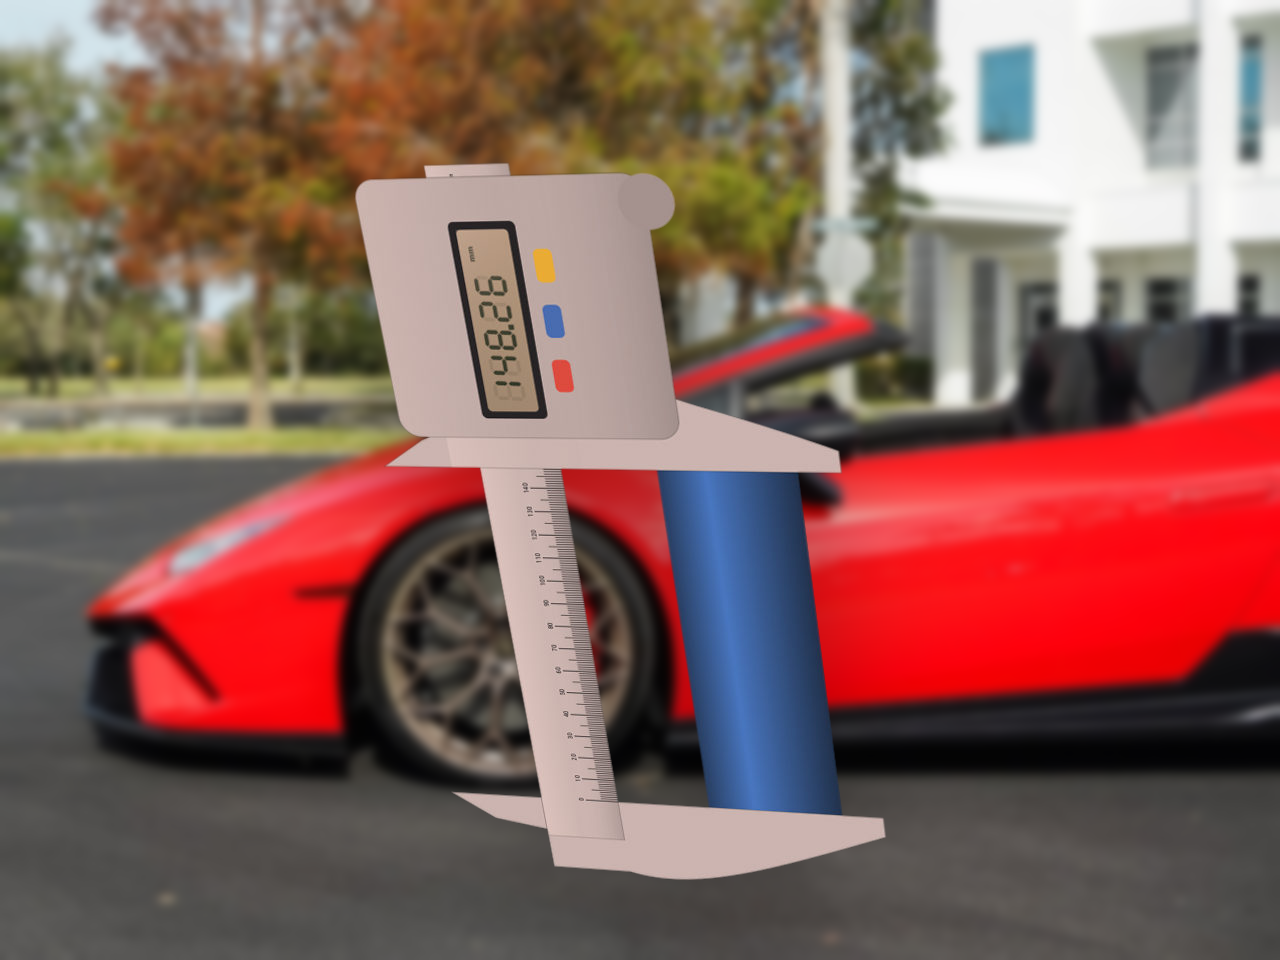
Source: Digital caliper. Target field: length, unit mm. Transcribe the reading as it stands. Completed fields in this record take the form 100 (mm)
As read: 148.26 (mm)
